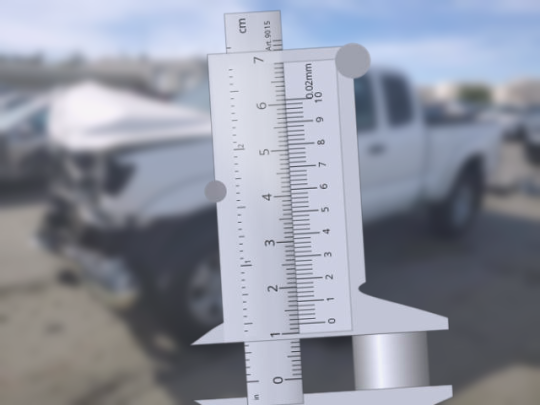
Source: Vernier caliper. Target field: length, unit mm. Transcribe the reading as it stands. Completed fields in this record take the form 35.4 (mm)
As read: 12.0 (mm)
